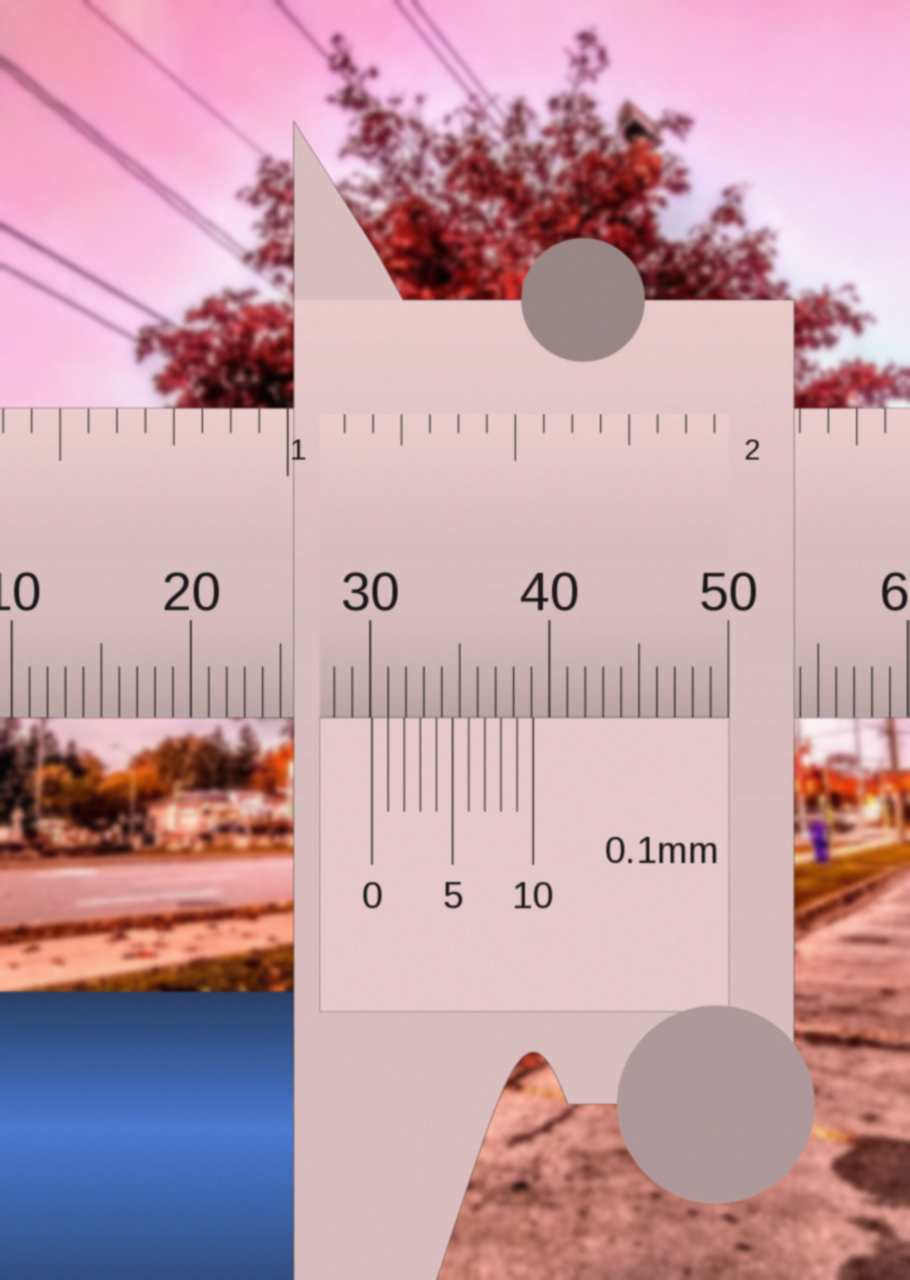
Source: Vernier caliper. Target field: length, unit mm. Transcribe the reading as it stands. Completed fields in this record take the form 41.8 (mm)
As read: 30.1 (mm)
